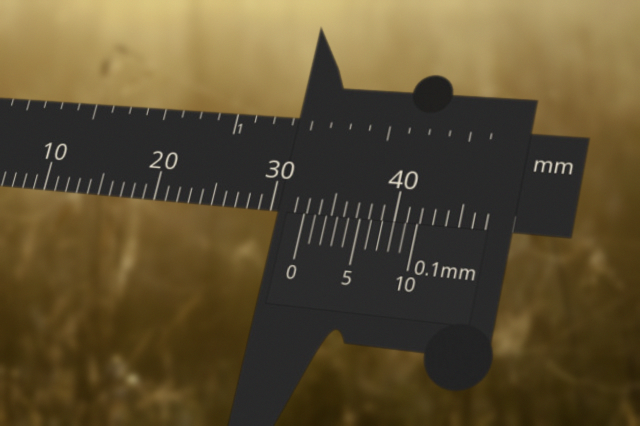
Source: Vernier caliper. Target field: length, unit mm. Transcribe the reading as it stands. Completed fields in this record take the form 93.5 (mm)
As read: 32.8 (mm)
